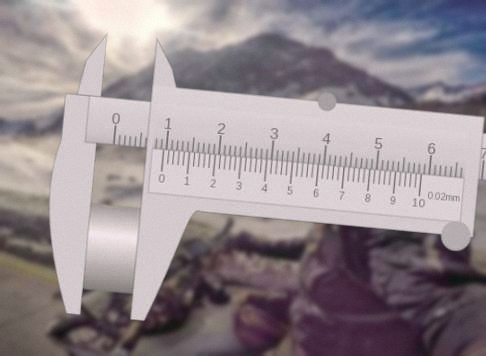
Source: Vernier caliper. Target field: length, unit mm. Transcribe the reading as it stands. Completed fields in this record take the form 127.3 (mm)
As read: 9.5 (mm)
